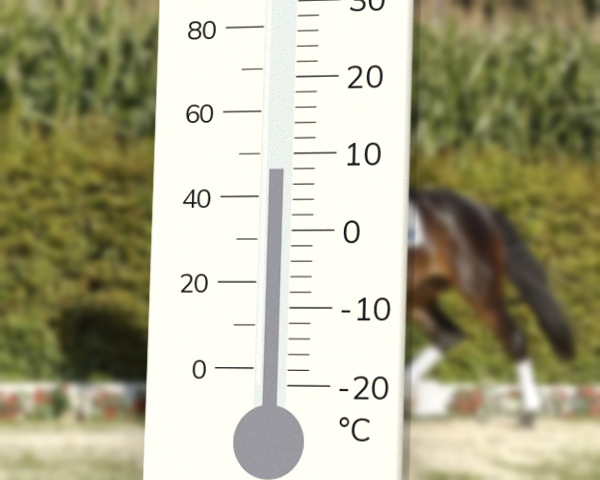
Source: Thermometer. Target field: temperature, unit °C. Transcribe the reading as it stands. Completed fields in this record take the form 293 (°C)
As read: 8 (°C)
